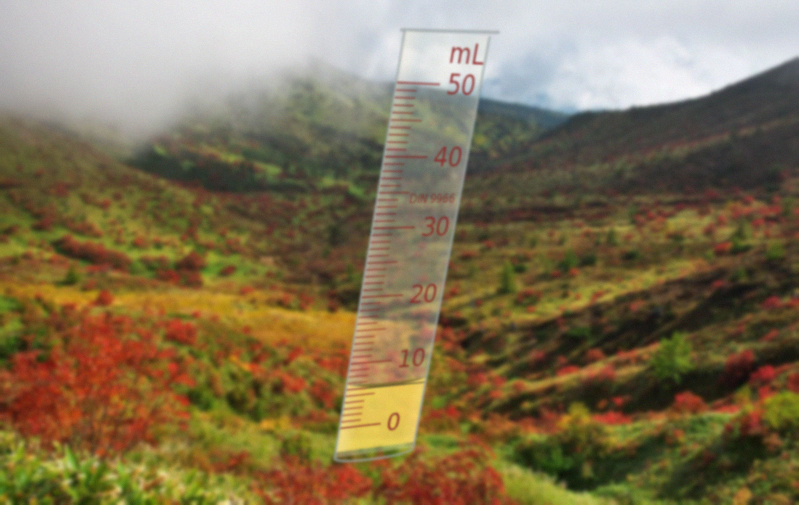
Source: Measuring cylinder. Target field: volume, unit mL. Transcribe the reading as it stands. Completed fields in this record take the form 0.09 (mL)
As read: 6 (mL)
